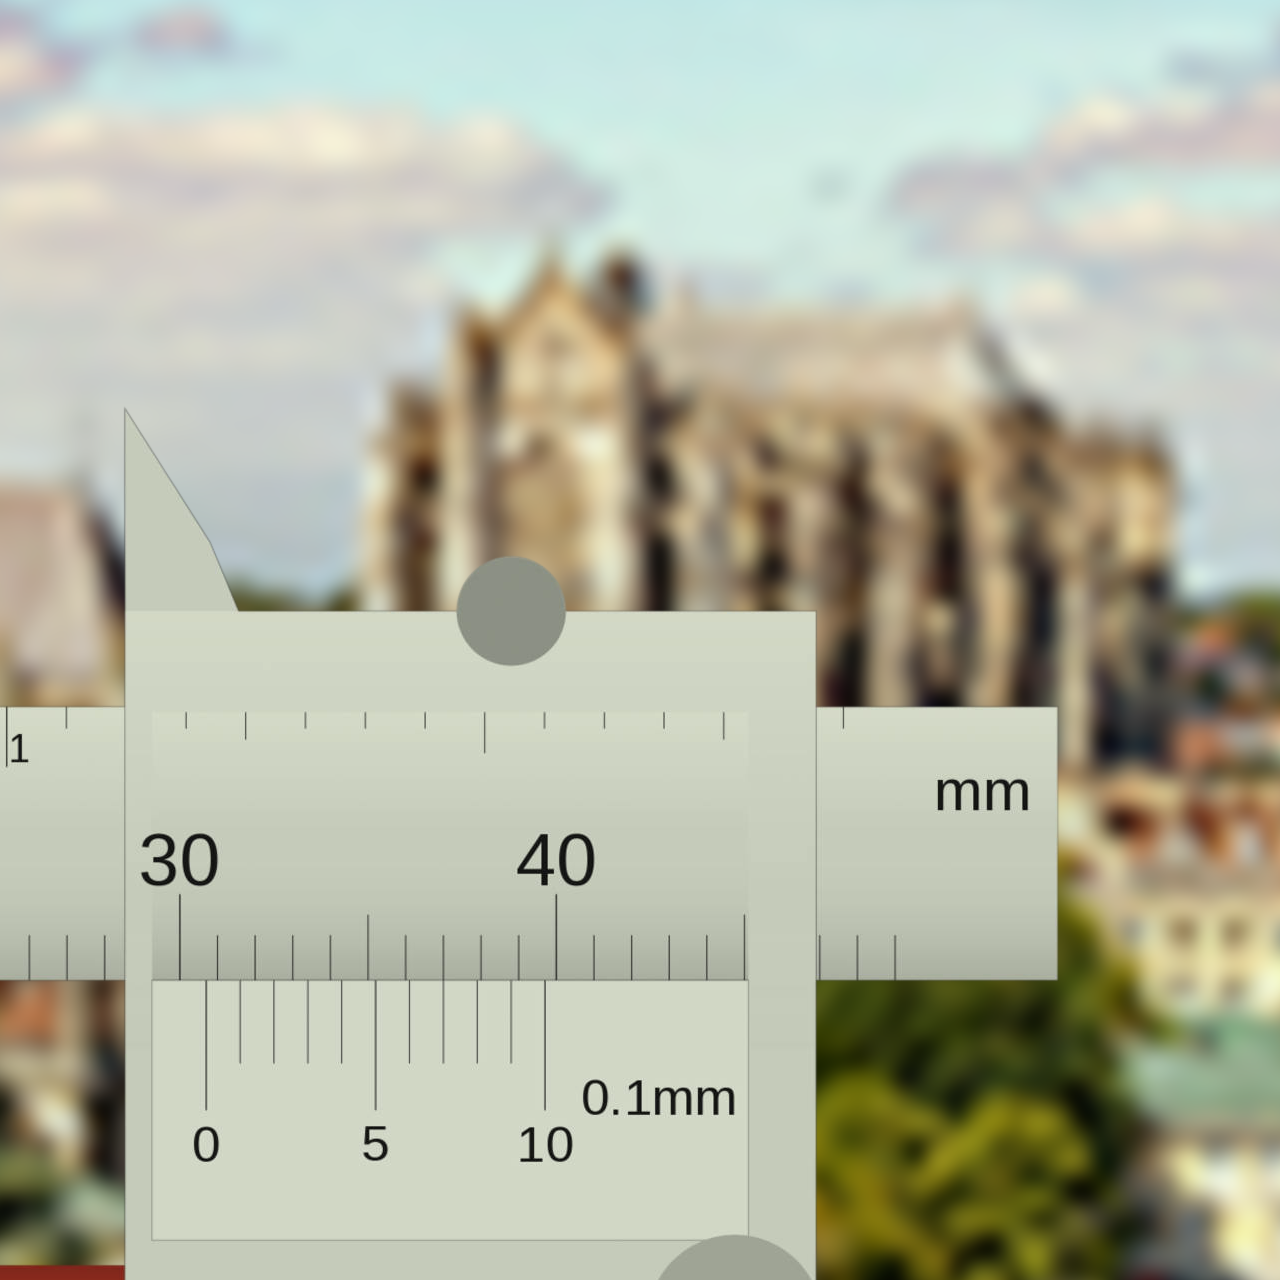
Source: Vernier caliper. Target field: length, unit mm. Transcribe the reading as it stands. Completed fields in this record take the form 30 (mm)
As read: 30.7 (mm)
